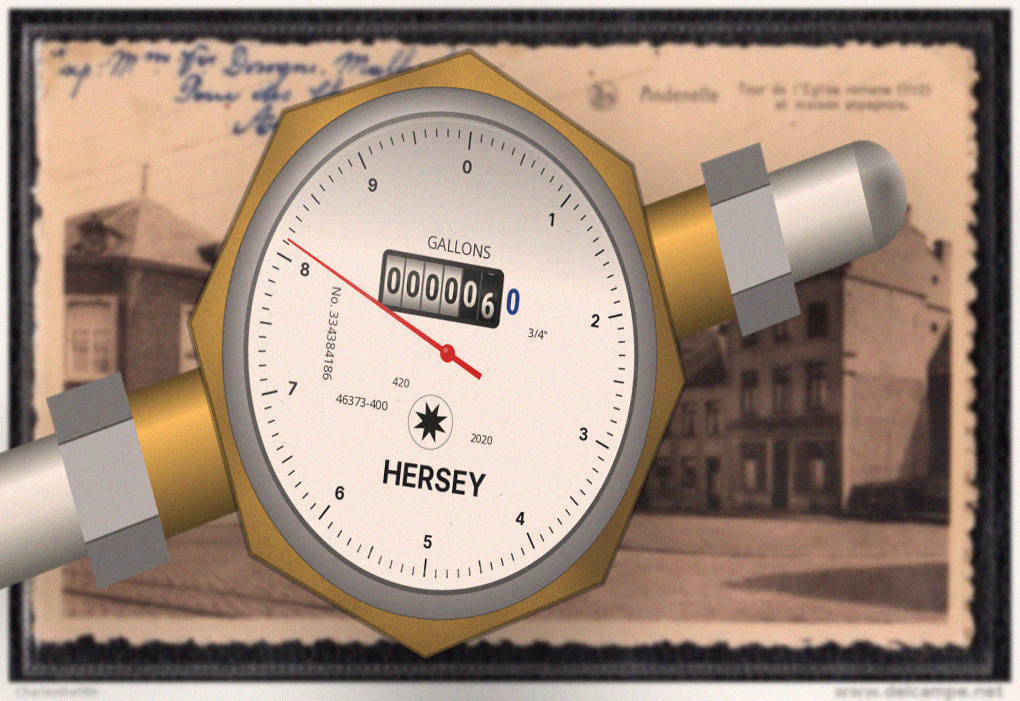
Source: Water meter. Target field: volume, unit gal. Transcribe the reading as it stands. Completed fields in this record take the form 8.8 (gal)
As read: 58.1 (gal)
